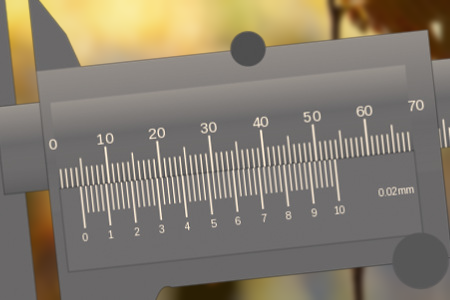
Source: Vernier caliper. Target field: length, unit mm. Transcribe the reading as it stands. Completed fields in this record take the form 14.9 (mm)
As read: 4.5 (mm)
